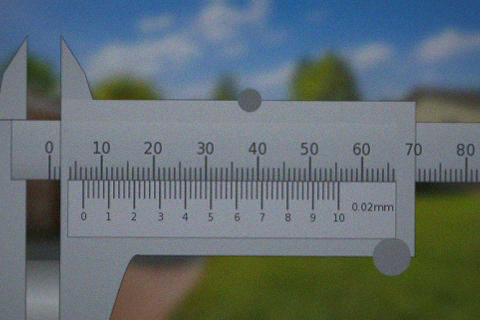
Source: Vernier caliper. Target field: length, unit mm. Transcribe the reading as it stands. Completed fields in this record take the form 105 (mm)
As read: 6.5 (mm)
